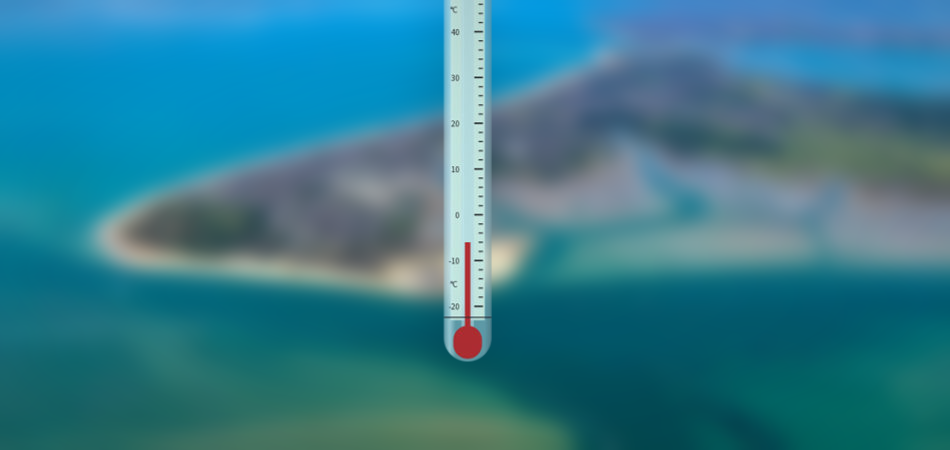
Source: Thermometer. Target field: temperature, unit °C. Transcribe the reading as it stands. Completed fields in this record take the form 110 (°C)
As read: -6 (°C)
